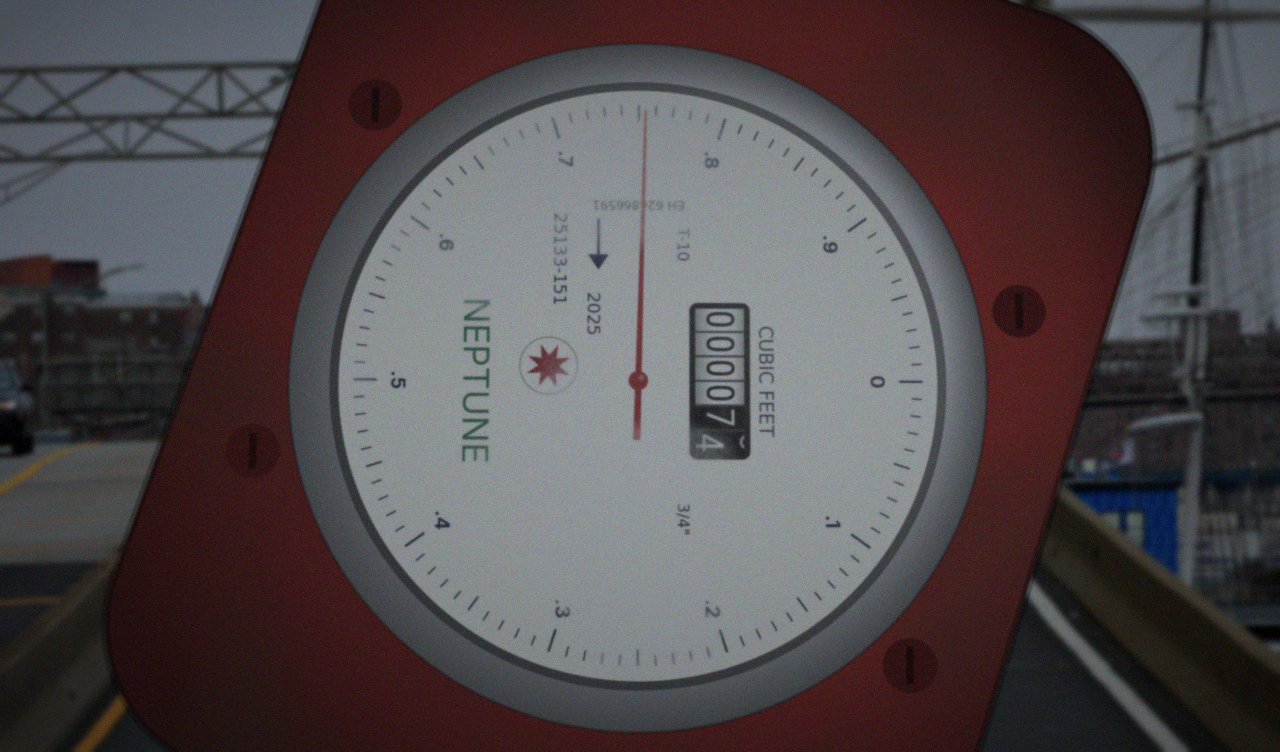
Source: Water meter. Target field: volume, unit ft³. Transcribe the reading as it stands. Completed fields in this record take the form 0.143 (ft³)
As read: 73.75 (ft³)
